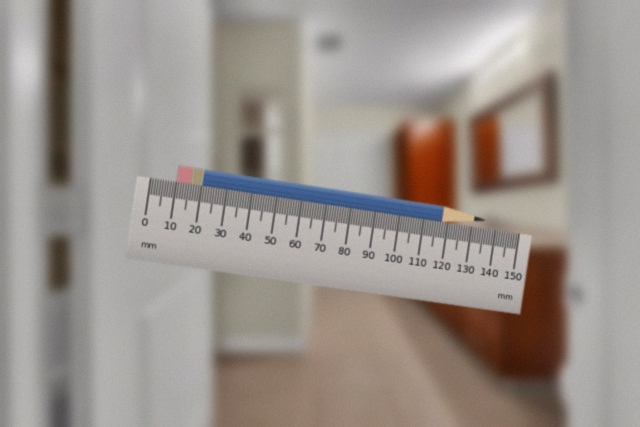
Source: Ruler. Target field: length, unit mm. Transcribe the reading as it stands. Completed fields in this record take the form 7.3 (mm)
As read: 125 (mm)
